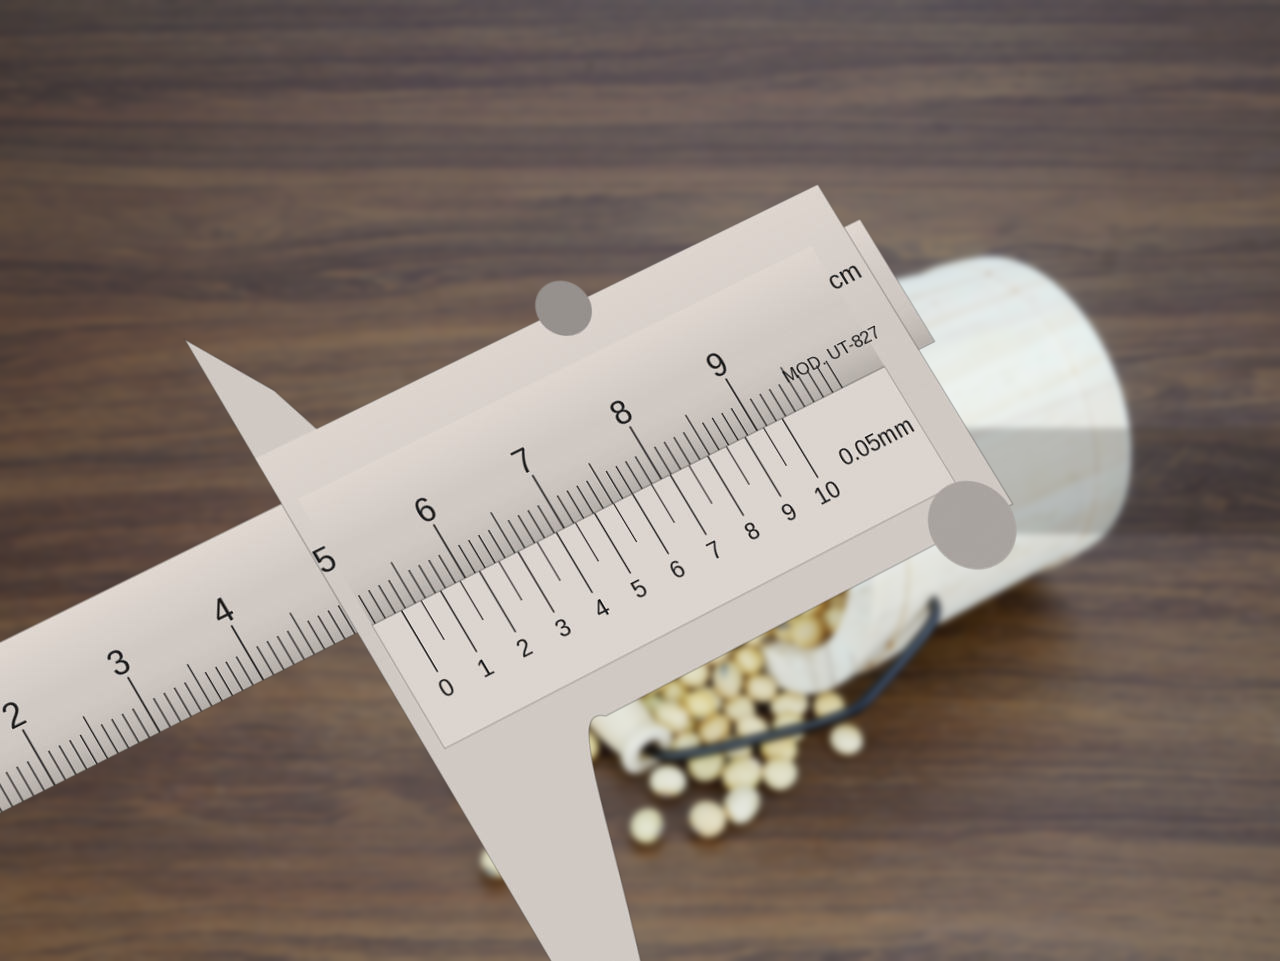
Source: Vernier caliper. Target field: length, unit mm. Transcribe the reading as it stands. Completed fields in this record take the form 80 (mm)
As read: 53.6 (mm)
